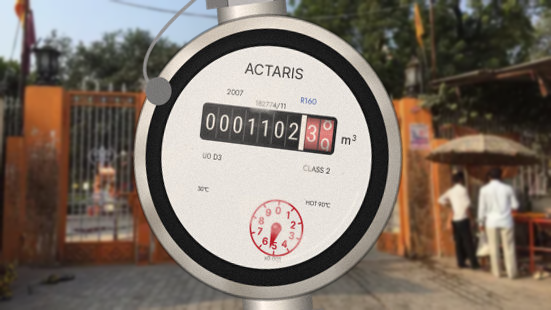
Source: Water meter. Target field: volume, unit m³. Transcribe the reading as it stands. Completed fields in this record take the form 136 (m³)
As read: 1102.385 (m³)
